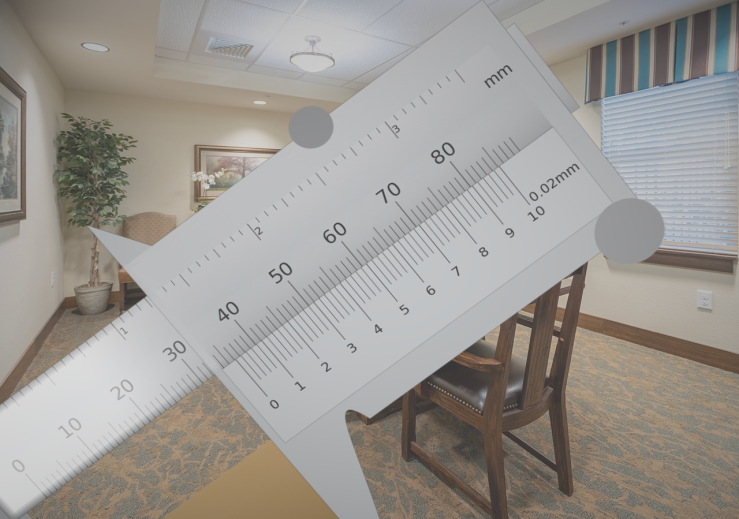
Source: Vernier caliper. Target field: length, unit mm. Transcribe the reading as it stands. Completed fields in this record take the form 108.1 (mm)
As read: 36.2 (mm)
